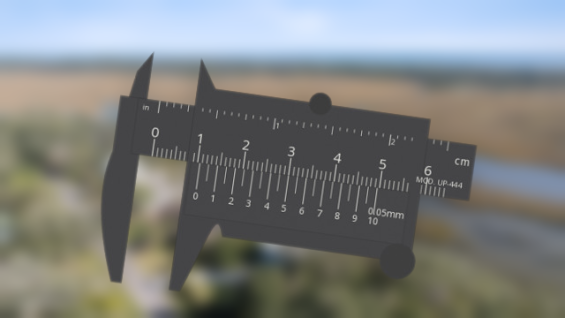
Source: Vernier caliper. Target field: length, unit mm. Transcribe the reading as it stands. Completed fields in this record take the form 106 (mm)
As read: 10.5 (mm)
